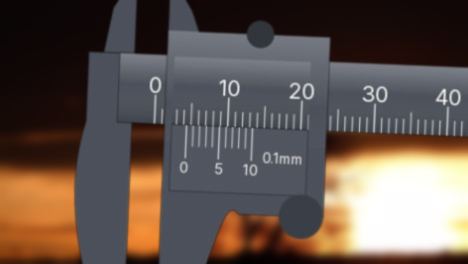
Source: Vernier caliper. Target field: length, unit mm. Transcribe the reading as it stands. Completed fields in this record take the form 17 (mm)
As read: 4.4 (mm)
